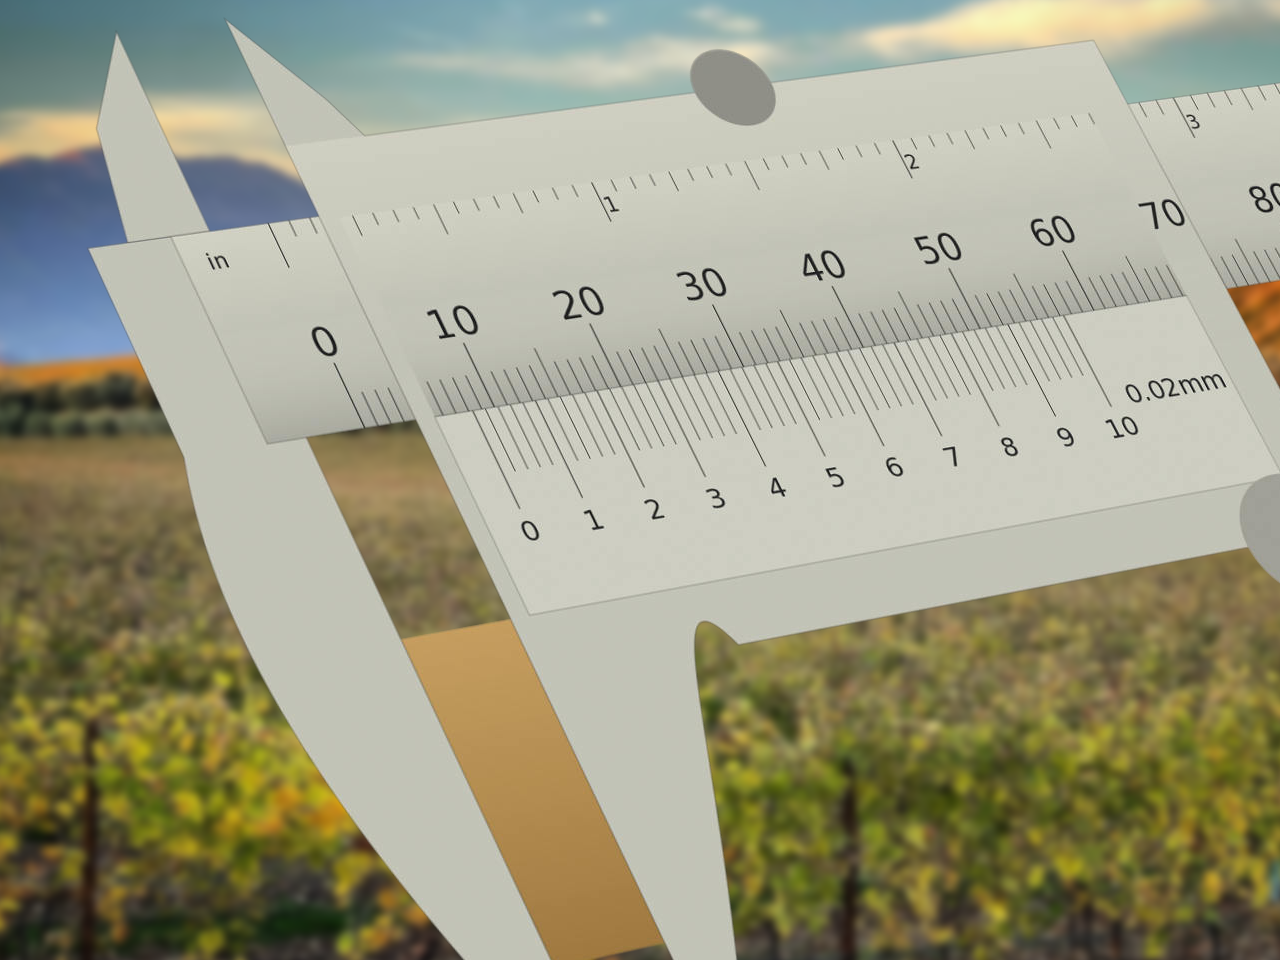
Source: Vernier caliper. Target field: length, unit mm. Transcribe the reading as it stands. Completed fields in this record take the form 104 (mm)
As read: 8.3 (mm)
